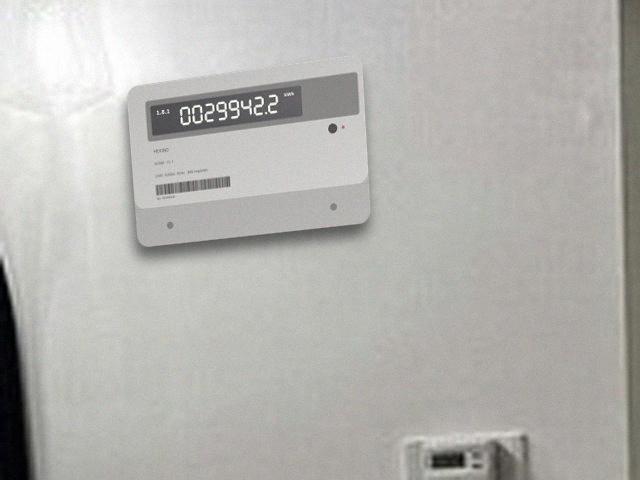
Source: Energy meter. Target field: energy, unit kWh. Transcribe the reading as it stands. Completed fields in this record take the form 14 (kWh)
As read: 29942.2 (kWh)
